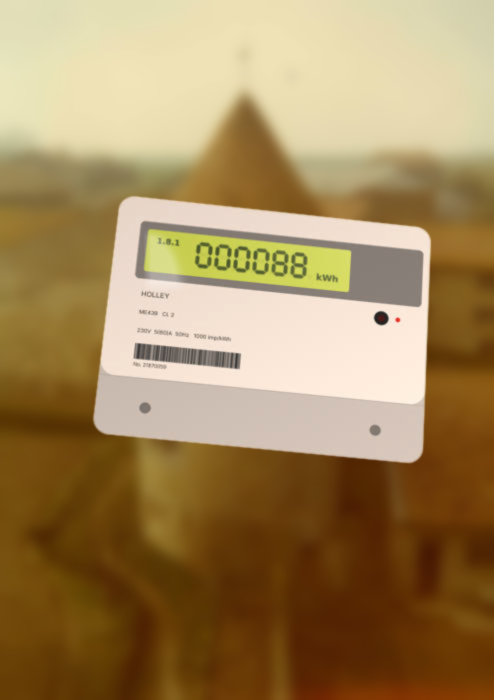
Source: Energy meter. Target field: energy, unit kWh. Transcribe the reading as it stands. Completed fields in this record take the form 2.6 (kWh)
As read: 88 (kWh)
